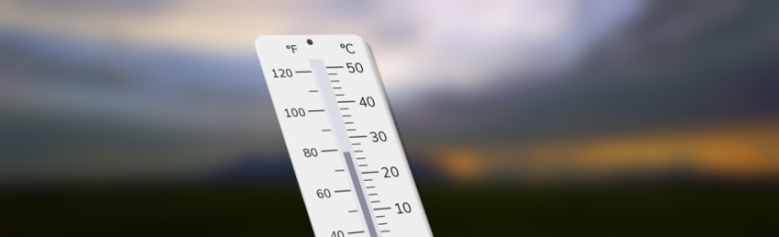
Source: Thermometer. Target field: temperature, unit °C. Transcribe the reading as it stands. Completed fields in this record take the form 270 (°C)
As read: 26 (°C)
